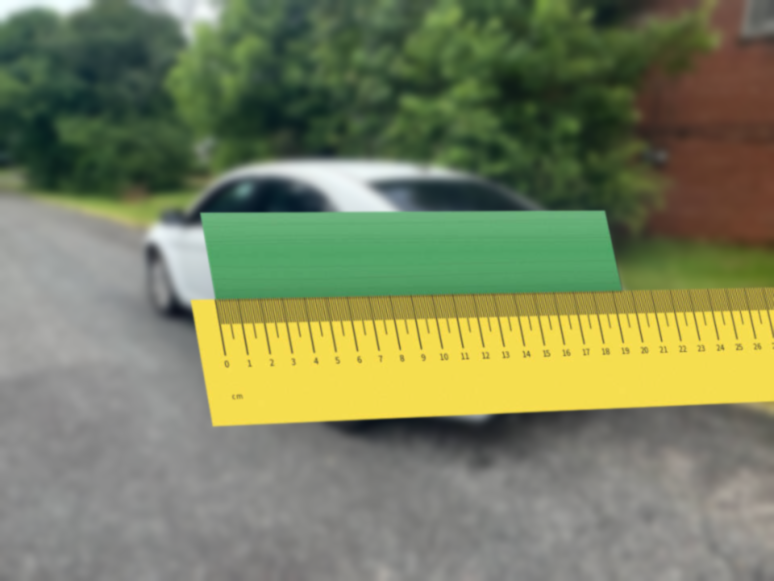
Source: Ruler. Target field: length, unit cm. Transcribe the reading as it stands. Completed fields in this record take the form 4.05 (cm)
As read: 19.5 (cm)
